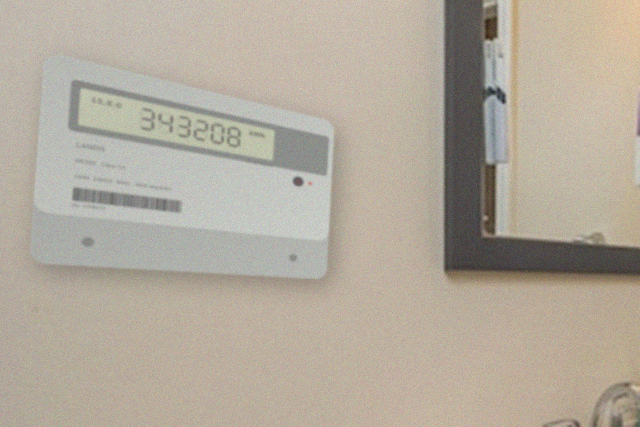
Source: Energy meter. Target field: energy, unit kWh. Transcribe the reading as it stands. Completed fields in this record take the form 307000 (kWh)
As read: 343208 (kWh)
